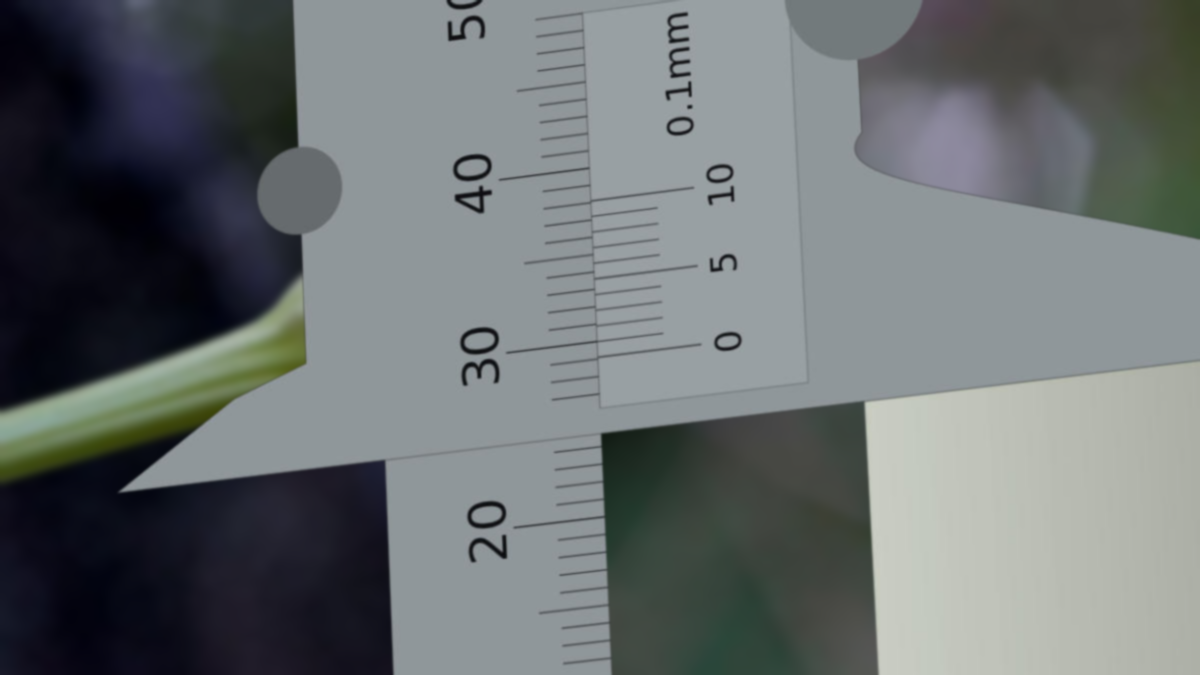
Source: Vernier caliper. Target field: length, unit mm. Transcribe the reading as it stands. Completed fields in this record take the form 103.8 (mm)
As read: 29.1 (mm)
